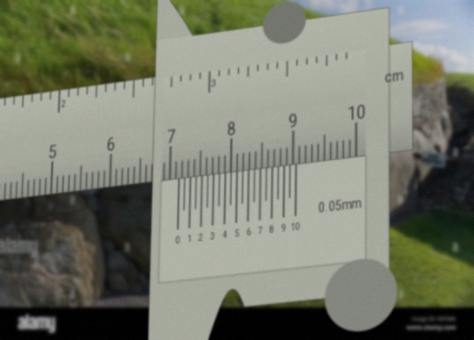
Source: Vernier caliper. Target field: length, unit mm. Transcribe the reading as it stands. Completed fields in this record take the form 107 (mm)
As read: 71.5 (mm)
